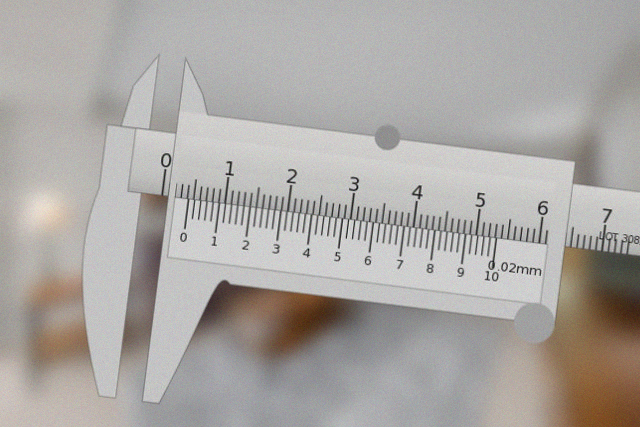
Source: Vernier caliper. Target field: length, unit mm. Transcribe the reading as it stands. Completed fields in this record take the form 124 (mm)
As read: 4.2 (mm)
